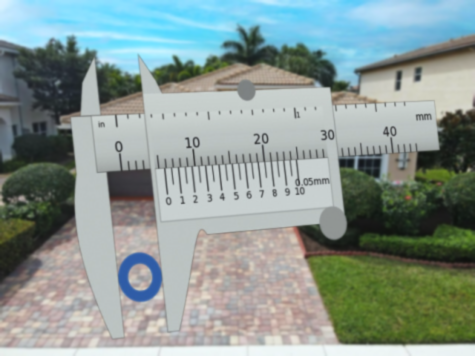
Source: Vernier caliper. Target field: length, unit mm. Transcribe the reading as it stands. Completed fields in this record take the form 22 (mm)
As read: 5.8 (mm)
